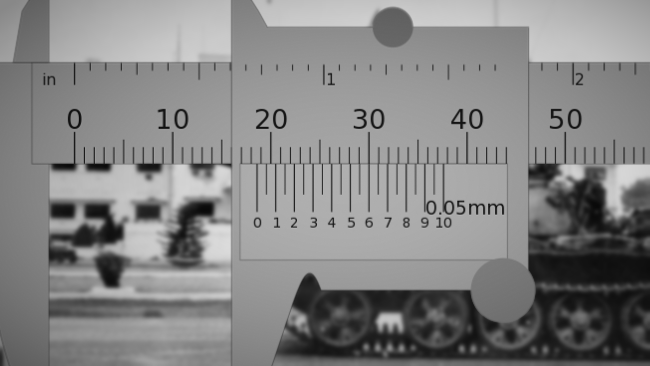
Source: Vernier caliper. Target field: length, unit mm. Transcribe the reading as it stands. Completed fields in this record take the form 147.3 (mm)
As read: 18.6 (mm)
